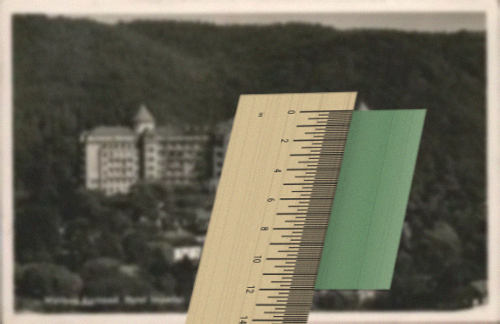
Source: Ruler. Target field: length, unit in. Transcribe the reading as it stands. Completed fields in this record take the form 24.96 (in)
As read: 12 (in)
